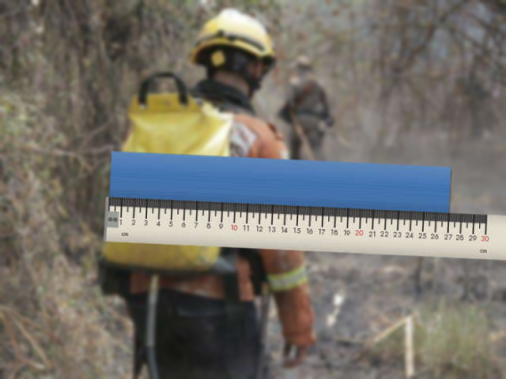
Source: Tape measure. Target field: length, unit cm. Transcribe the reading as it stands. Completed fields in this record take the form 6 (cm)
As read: 27 (cm)
